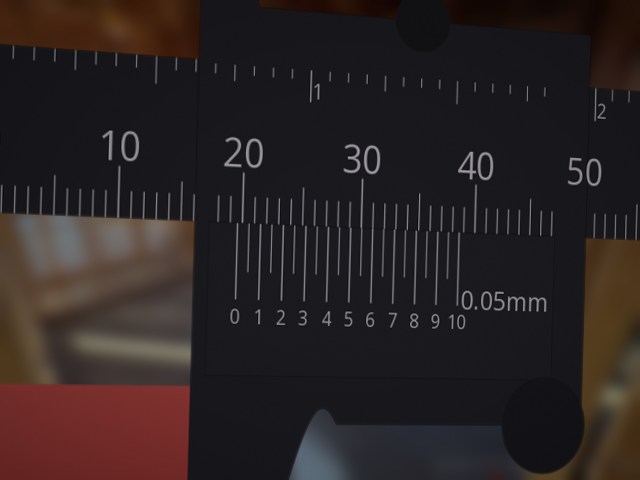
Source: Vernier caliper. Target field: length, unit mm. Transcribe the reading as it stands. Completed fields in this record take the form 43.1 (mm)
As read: 19.6 (mm)
